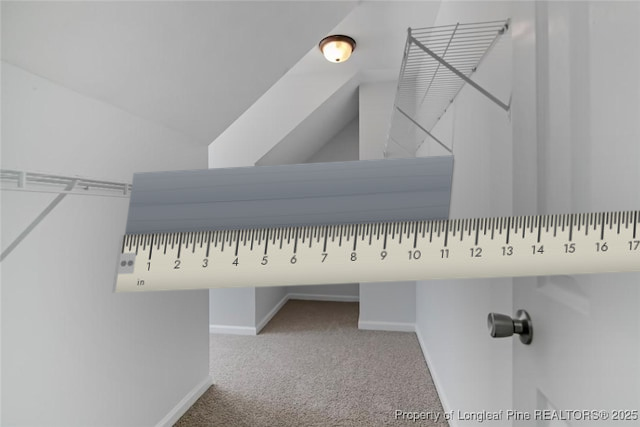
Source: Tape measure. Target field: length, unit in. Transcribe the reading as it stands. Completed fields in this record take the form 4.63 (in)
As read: 11 (in)
